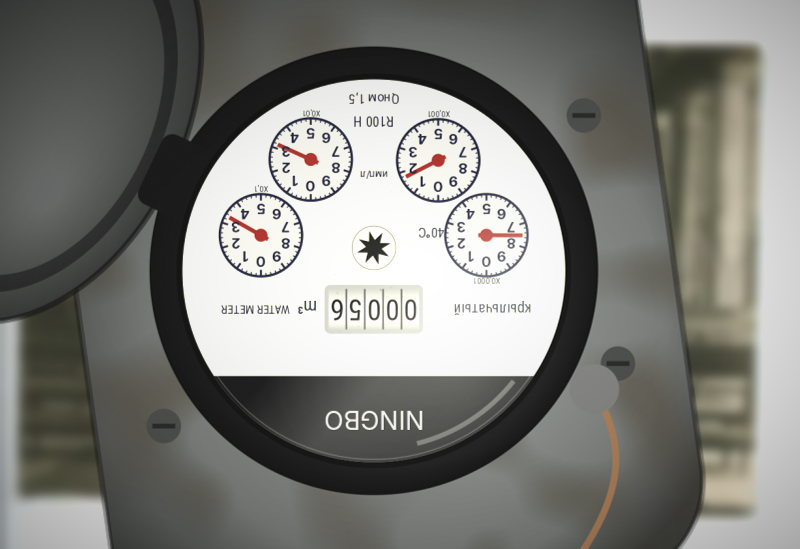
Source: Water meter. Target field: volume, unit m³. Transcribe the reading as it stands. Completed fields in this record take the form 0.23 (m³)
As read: 56.3317 (m³)
